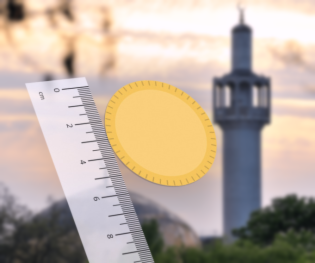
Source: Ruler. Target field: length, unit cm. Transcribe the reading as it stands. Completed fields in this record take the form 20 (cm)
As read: 6 (cm)
